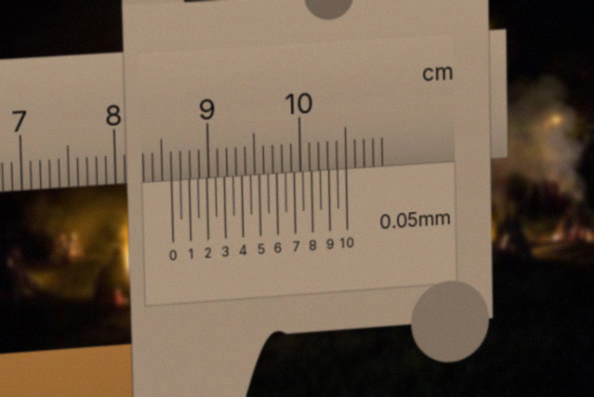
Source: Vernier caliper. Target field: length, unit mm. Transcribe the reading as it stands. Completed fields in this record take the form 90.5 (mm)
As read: 86.0 (mm)
